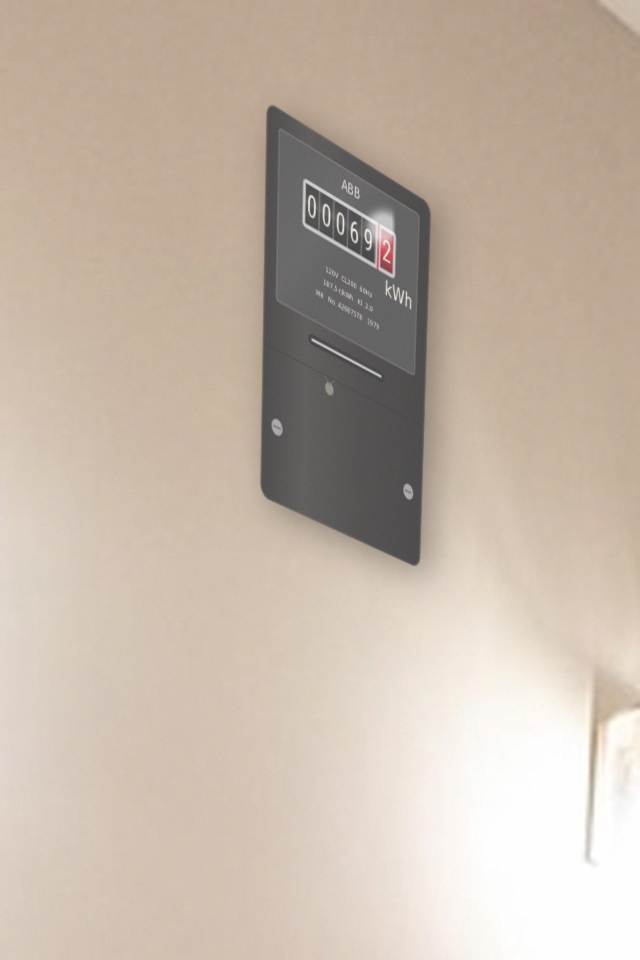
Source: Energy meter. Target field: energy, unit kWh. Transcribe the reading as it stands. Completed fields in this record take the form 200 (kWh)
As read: 69.2 (kWh)
